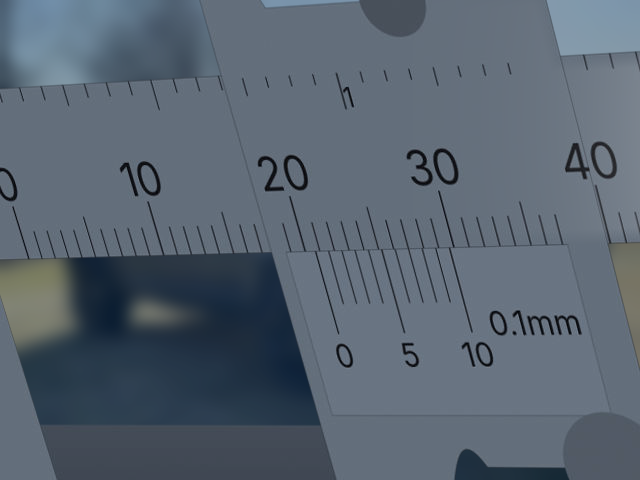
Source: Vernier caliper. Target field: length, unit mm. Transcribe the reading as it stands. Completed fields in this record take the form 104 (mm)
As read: 20.7 (mm)
